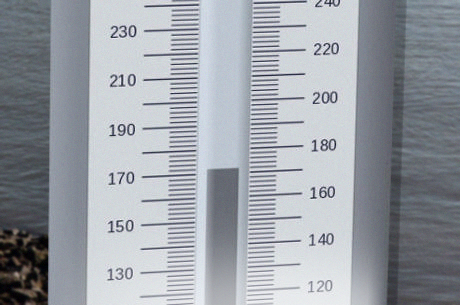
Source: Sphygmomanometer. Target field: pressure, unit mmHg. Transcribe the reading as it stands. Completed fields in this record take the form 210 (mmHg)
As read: 172 (mmHg)
